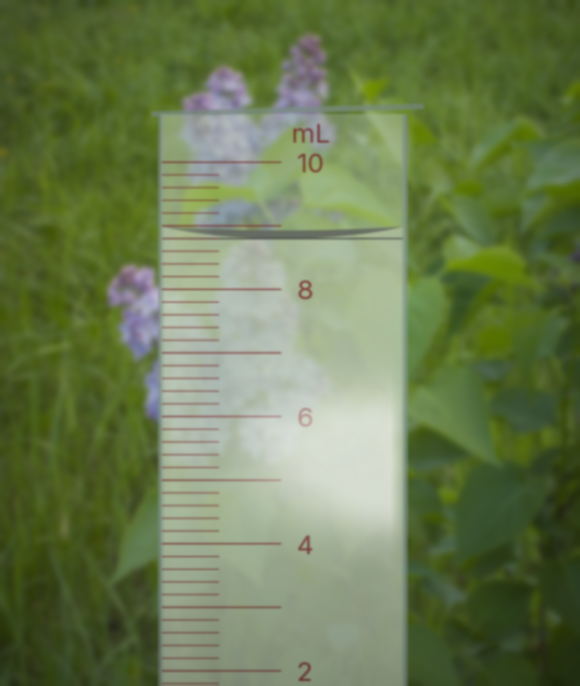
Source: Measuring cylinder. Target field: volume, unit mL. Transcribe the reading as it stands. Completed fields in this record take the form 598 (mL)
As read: 8.8 (mL)
